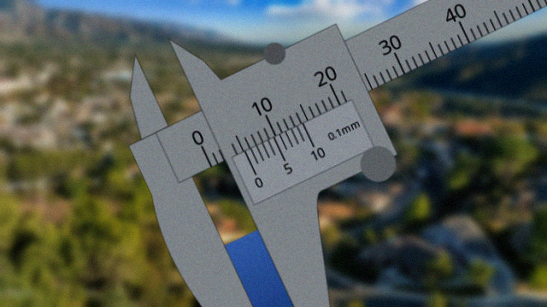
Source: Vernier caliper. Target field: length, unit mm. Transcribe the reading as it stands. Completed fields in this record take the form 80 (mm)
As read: 5.2 (mm)
